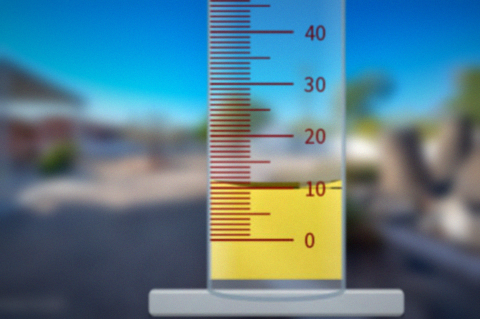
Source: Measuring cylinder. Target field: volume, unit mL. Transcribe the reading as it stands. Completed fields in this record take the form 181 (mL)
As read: 10 (mL)
